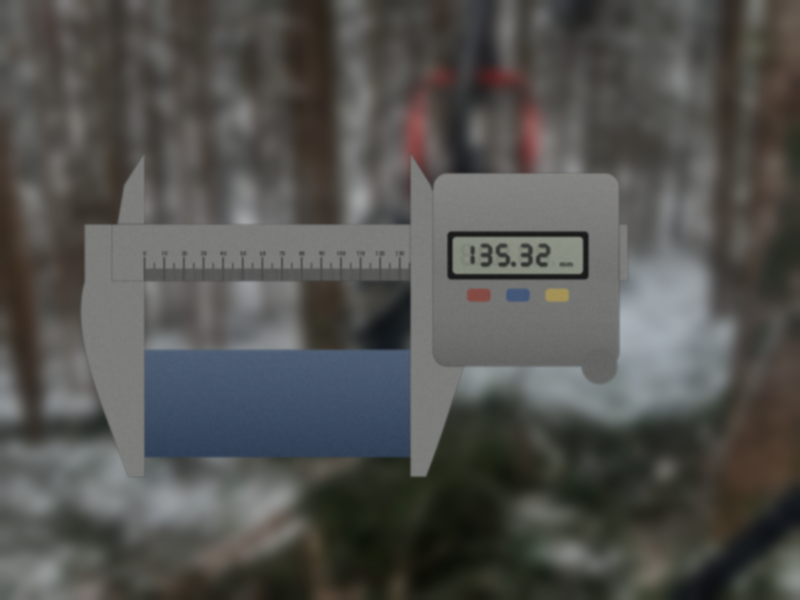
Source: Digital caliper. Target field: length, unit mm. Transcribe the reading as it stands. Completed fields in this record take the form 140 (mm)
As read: 135.32 (mm)
